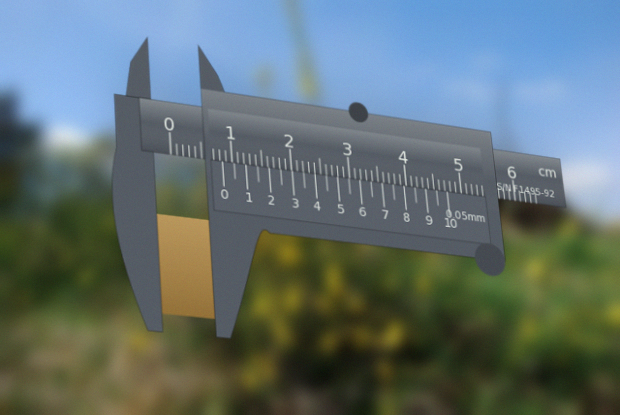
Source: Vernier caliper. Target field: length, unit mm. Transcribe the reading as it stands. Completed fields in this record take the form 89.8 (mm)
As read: 8.4 (mm)
